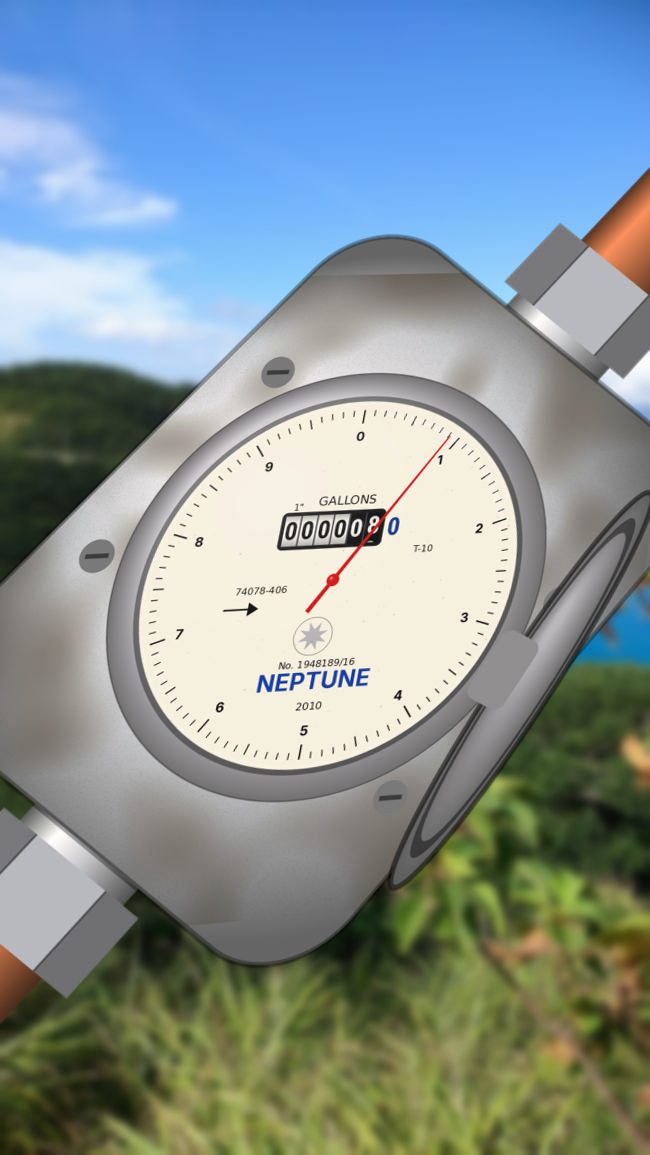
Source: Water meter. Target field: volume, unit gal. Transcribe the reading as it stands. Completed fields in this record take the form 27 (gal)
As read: 80.9 (gal)
